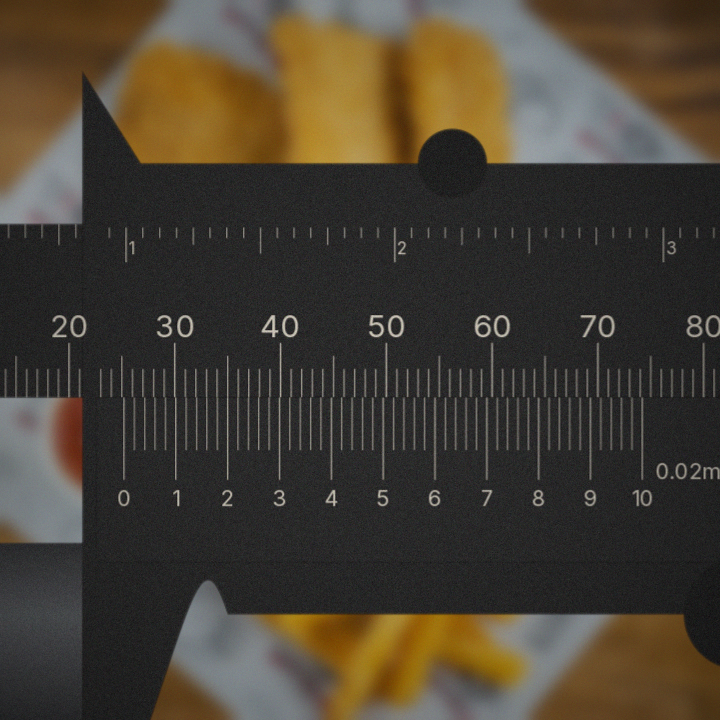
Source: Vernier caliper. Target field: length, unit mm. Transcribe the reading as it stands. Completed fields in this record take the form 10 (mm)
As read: 25.2 (mm)
